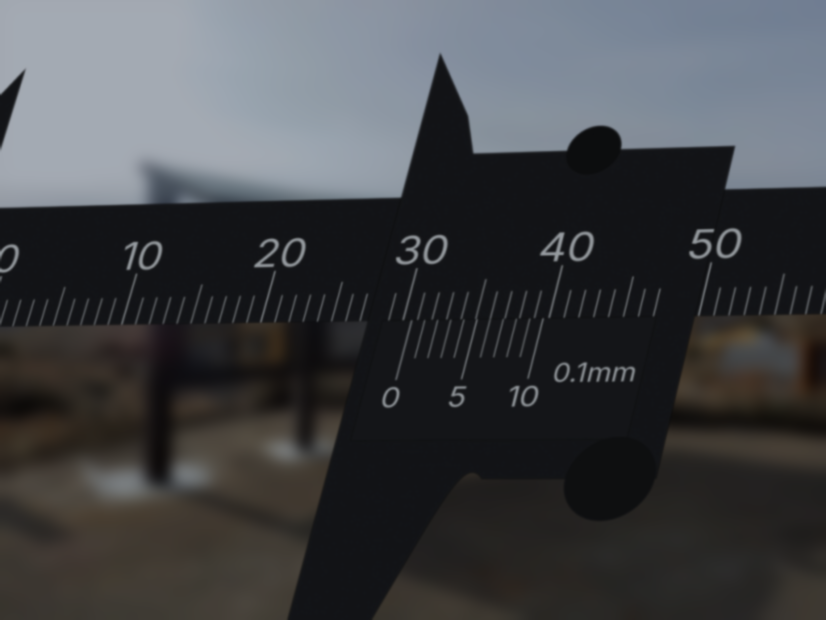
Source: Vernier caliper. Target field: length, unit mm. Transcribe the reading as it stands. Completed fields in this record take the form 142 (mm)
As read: 30.6 (mm)
